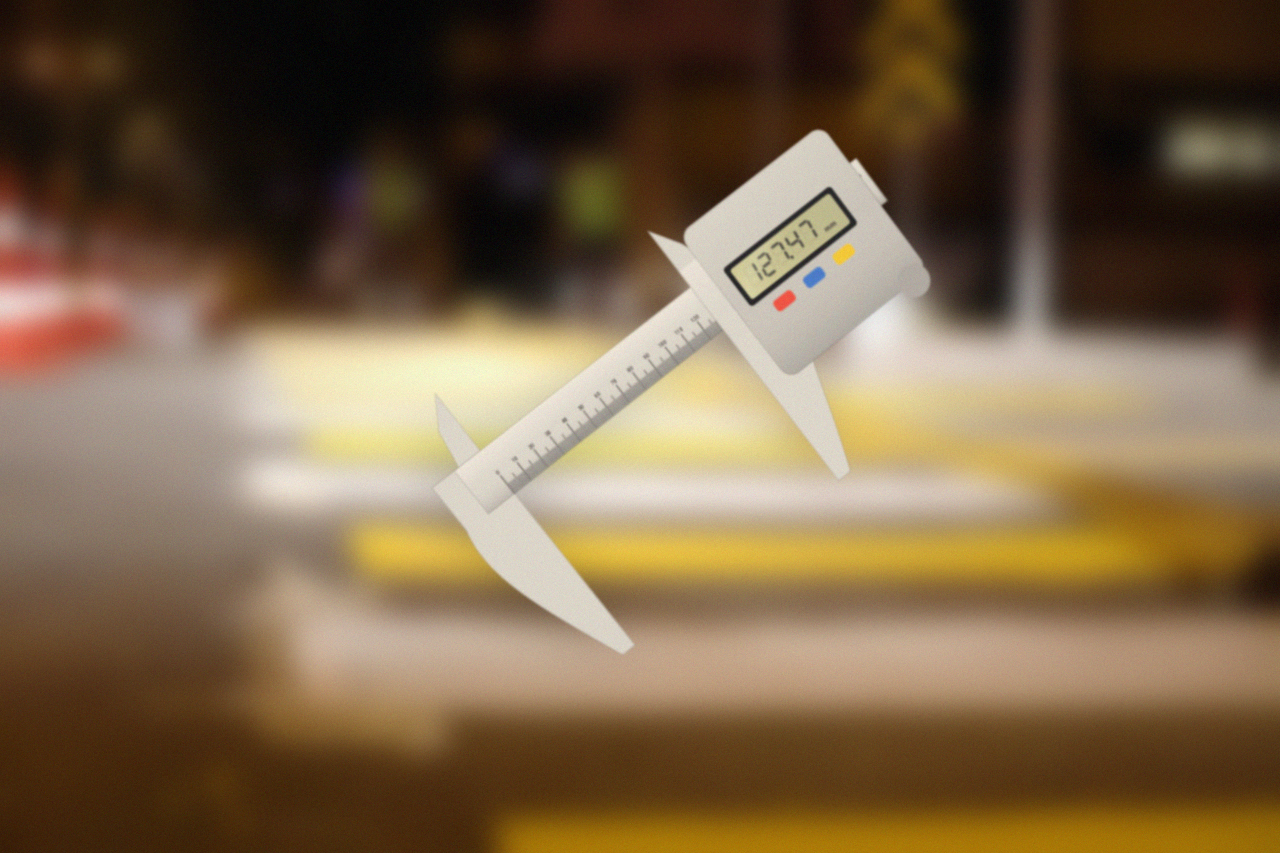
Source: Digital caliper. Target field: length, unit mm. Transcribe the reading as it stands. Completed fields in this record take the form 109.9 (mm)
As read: 127.47 (mm)
